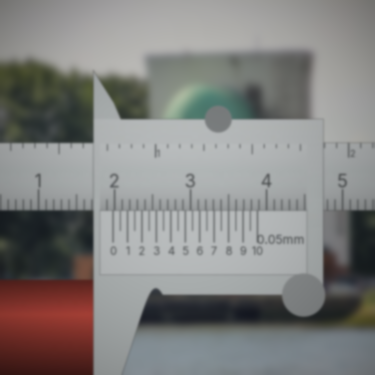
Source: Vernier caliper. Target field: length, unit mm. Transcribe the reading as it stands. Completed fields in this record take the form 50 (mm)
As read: 19.8 (mm)
